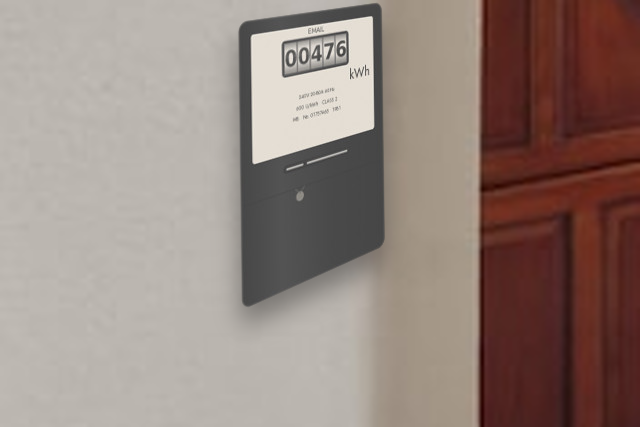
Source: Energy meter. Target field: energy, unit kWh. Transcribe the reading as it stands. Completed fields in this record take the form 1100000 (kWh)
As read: 476 (kWh)
